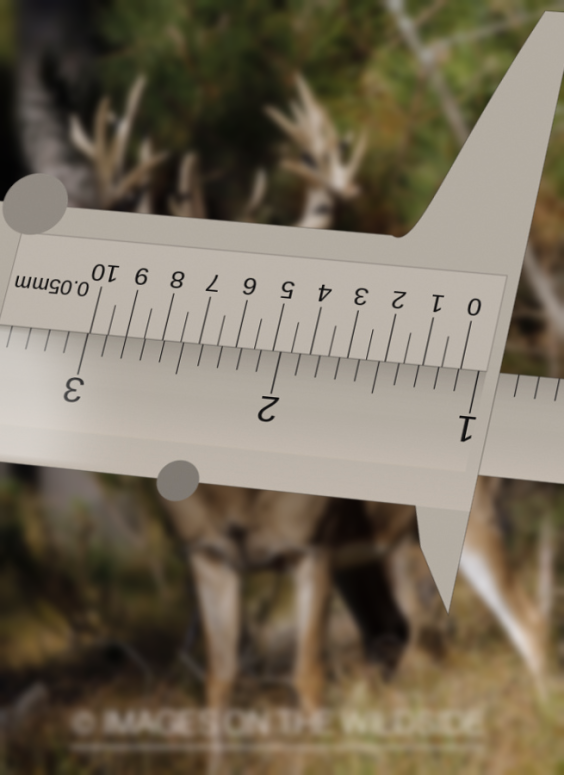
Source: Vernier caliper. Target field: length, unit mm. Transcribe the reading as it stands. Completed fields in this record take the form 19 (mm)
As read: 10.9 (mm)
